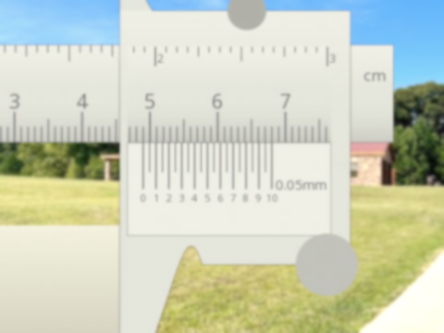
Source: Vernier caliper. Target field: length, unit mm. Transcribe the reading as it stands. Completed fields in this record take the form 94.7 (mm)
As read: 49.0 (mm)
